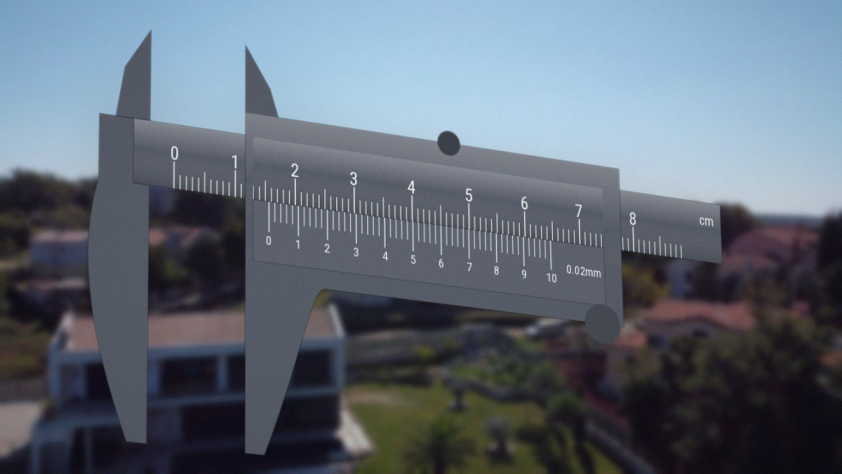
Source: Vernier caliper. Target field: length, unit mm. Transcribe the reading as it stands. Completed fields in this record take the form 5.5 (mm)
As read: 15.6 (mm)
